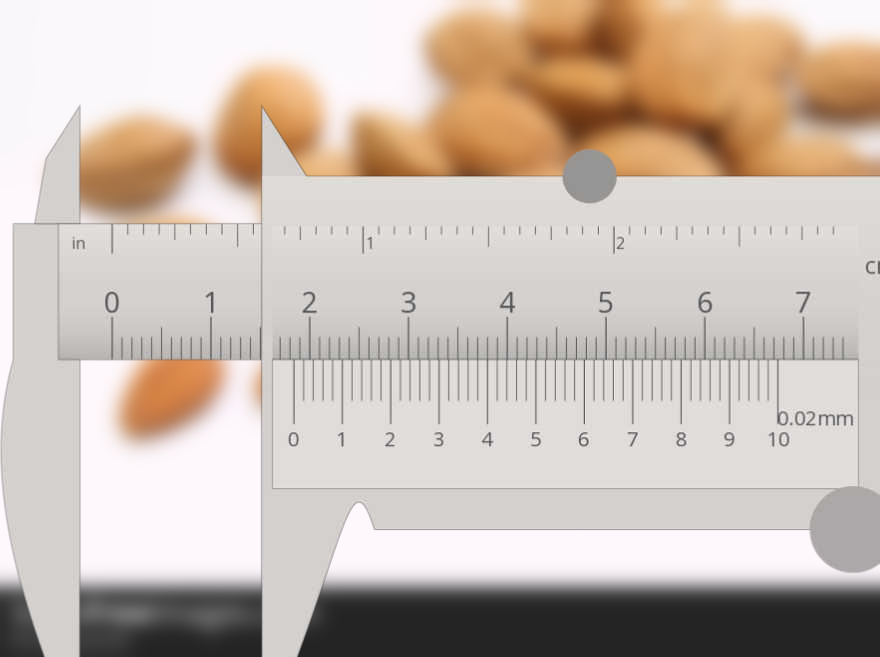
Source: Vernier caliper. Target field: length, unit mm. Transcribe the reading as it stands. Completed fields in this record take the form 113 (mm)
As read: 18.4 (mm)
